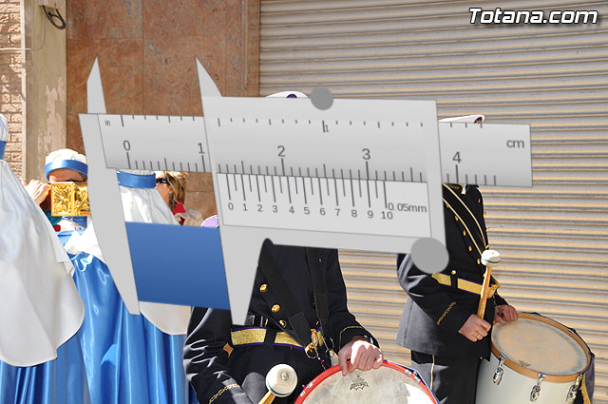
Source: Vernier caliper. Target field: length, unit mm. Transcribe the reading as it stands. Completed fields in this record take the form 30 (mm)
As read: 12.8 (mm)
